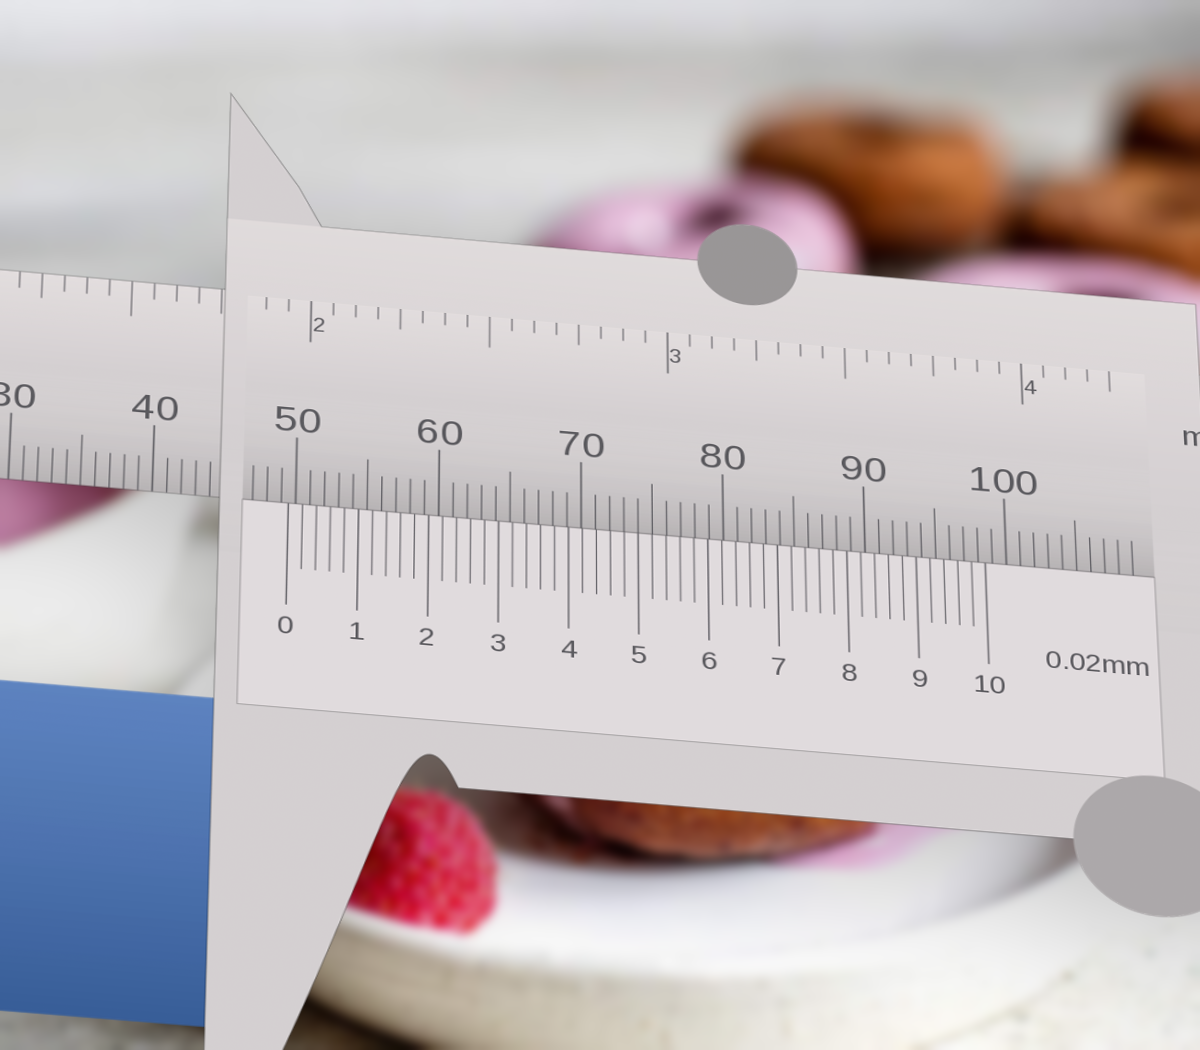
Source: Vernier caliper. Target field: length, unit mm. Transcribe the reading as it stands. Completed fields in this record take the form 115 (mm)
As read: 49.5 (mm)
